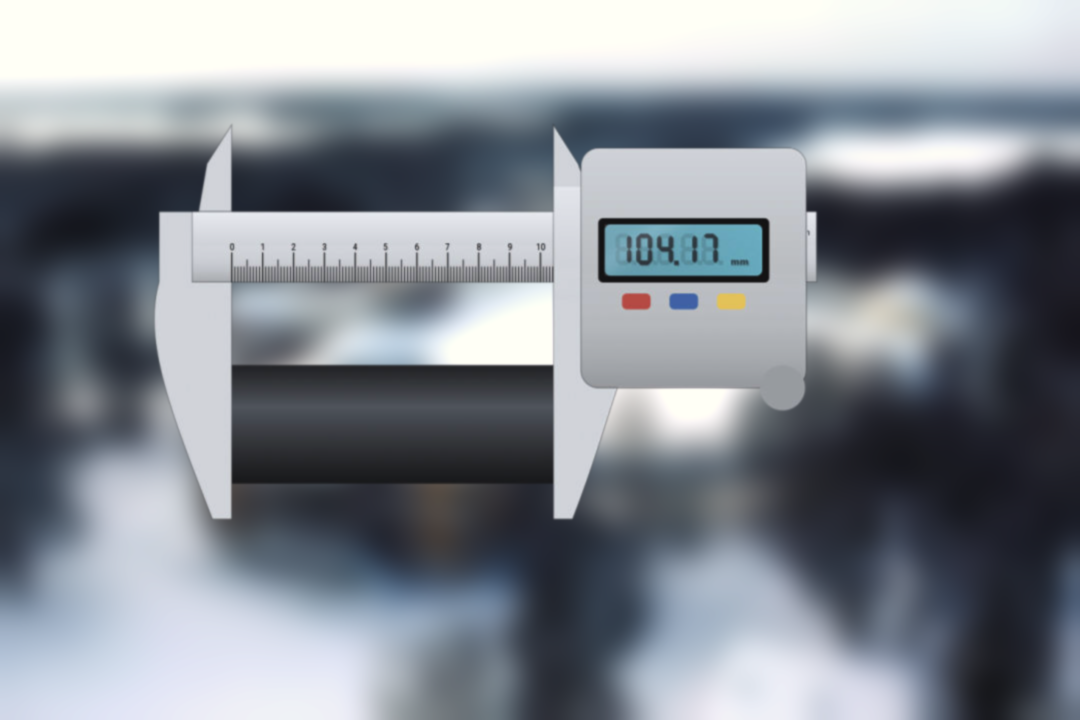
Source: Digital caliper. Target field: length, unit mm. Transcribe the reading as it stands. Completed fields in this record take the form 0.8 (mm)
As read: 104.17 (mm)
